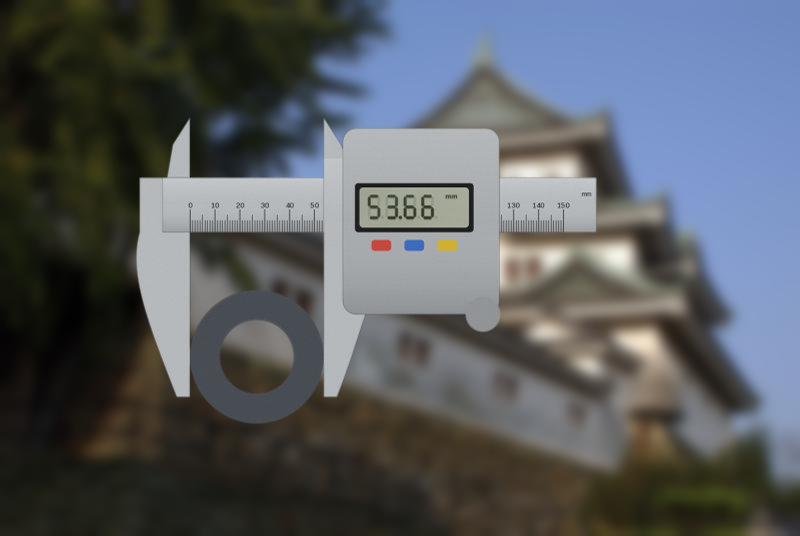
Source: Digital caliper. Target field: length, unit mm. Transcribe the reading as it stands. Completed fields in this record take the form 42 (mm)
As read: 53.66 (mm)
